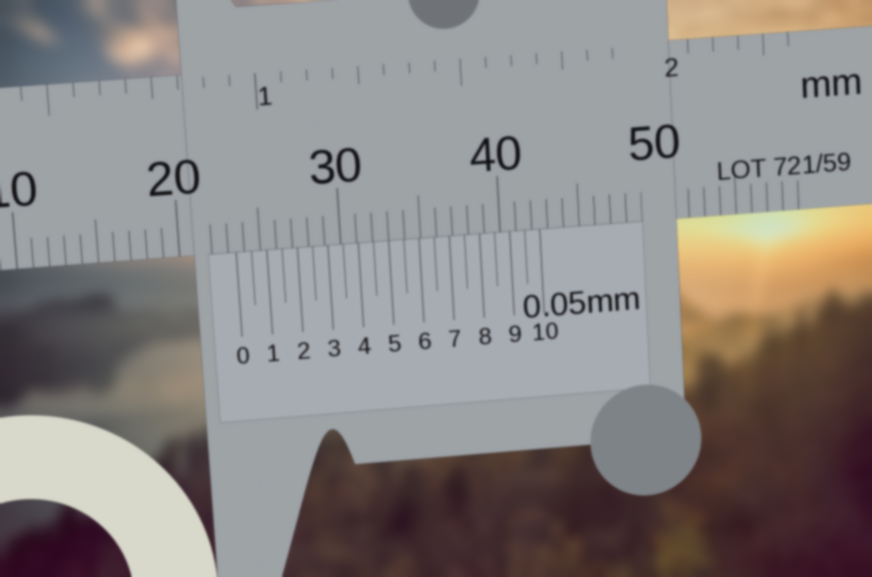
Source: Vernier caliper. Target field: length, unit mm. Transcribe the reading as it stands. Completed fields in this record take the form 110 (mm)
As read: 23.5 (mm)
